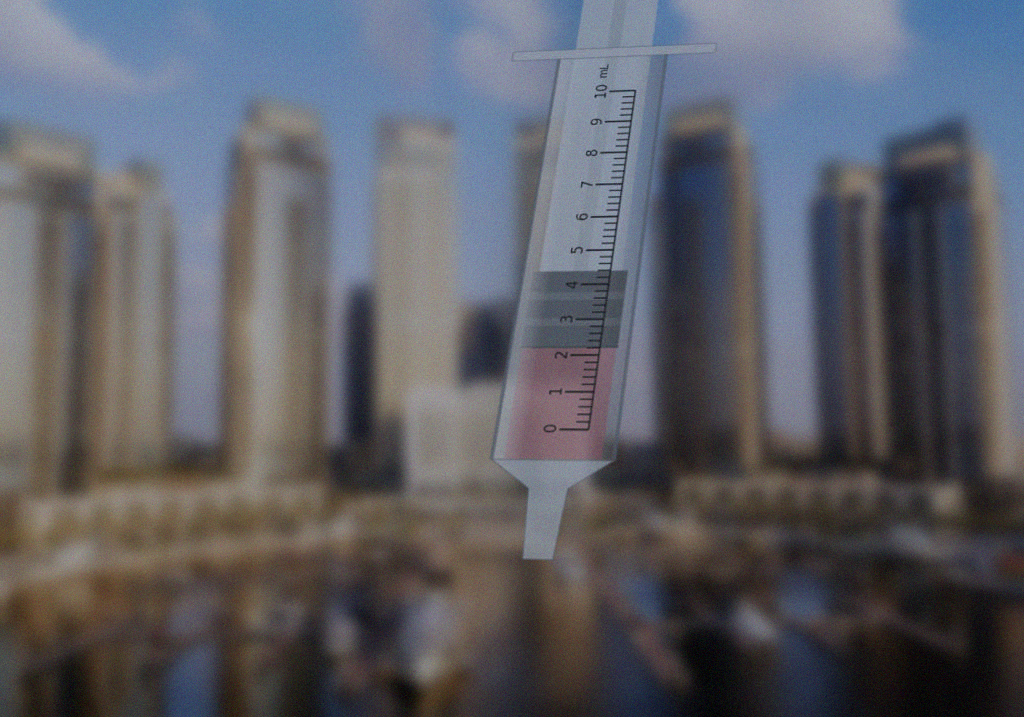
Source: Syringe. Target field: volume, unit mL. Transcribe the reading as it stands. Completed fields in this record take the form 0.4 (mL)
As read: 2.2 (mL)
